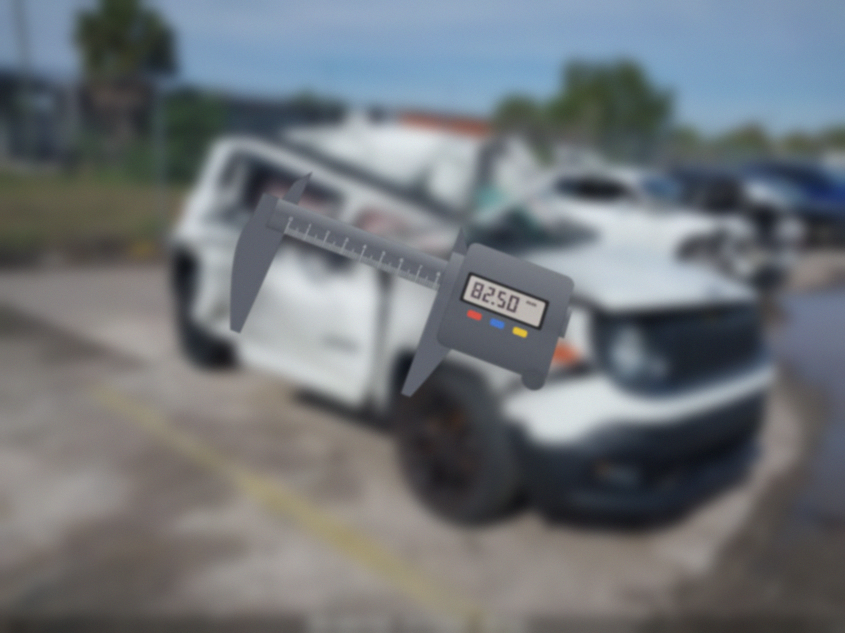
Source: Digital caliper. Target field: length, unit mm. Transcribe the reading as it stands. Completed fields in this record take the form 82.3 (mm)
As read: 82.50 (mm)
